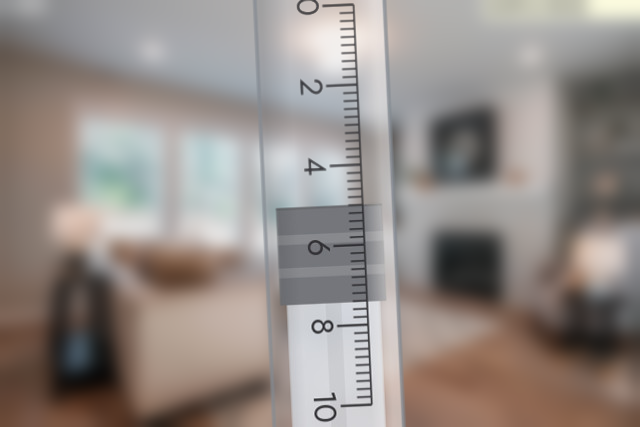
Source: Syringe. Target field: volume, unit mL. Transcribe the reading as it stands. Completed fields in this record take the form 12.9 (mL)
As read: 5 (mL)
